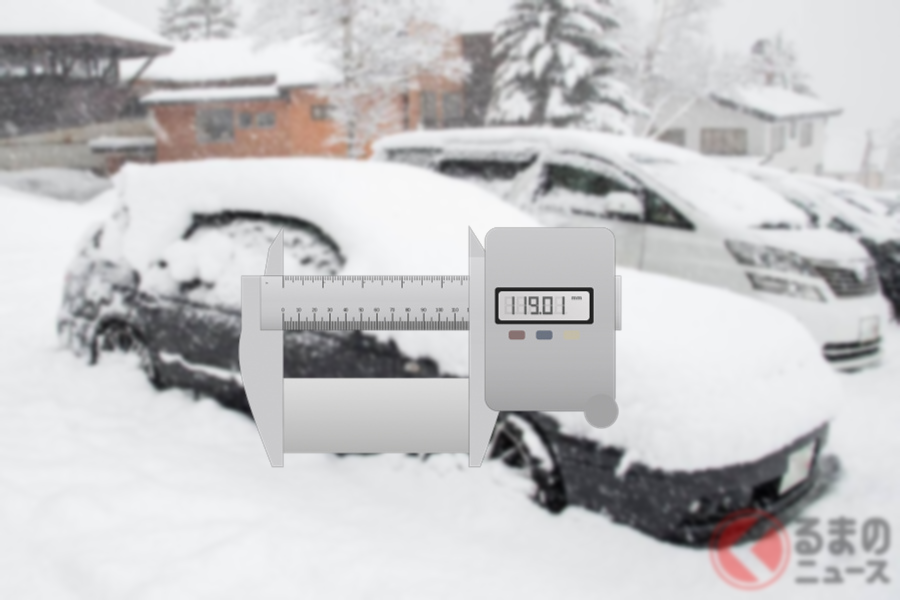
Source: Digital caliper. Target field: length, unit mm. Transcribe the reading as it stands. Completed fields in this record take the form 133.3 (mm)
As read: 119.01 (mm)
